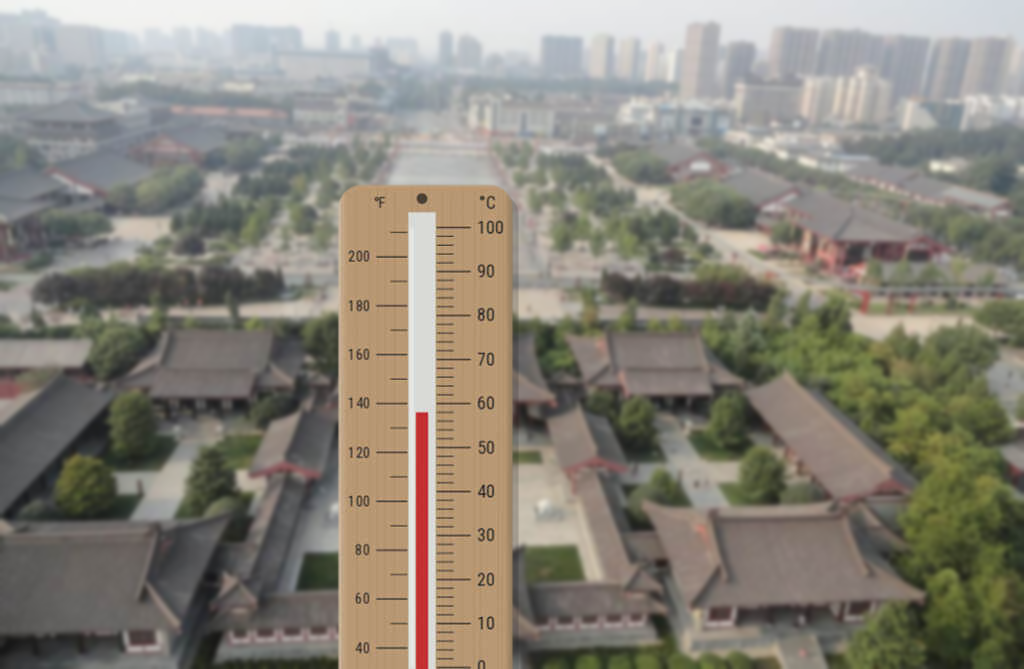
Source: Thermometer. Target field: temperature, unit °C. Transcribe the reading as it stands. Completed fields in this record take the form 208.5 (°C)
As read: 58 (°C)
